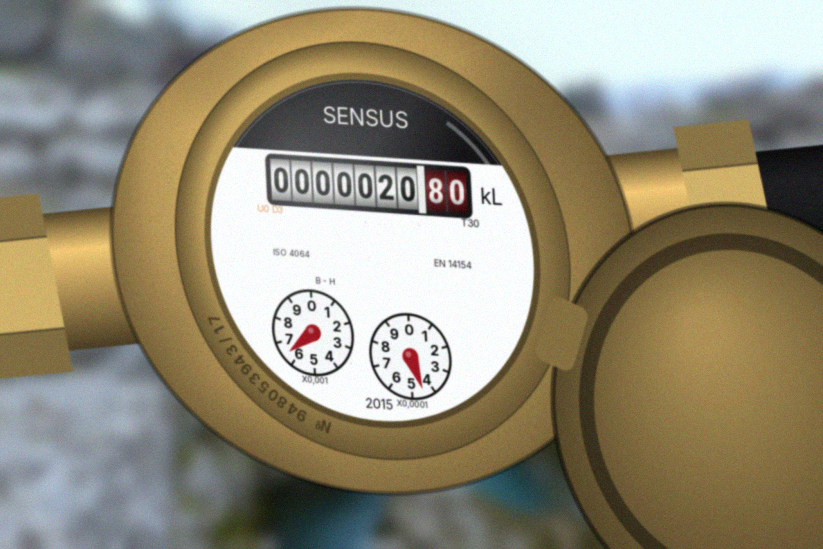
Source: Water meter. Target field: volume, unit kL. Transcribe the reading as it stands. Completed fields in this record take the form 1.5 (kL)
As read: 20.8064 (kL)
